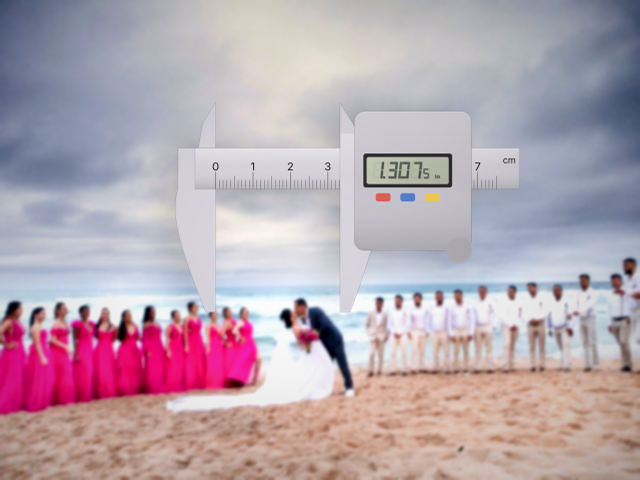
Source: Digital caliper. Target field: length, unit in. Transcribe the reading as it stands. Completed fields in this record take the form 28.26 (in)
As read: 1.3075 (in)
